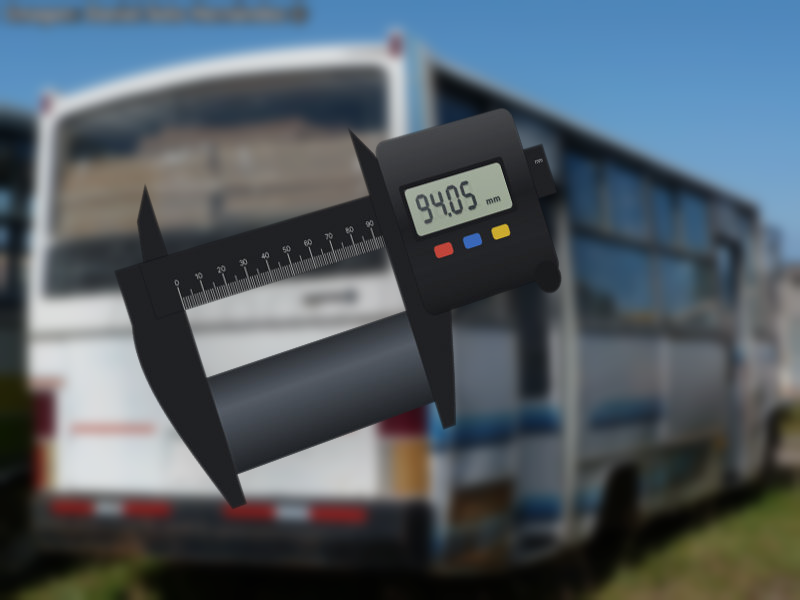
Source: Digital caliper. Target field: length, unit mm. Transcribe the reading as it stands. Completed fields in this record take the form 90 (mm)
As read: 94.05 (mm)
